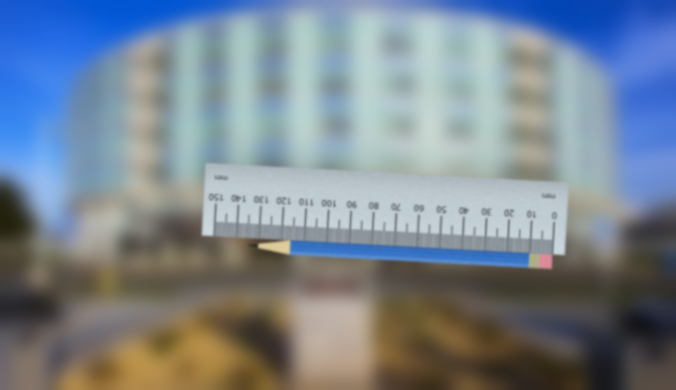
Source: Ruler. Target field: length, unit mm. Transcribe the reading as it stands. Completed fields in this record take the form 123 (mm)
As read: 135 (mm)
